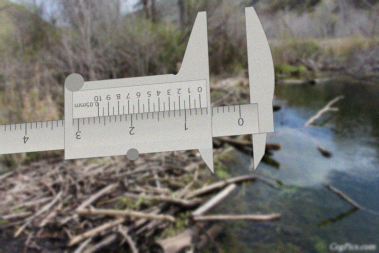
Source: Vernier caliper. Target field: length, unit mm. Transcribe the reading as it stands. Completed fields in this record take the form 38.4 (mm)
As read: 7.2 (mm)
